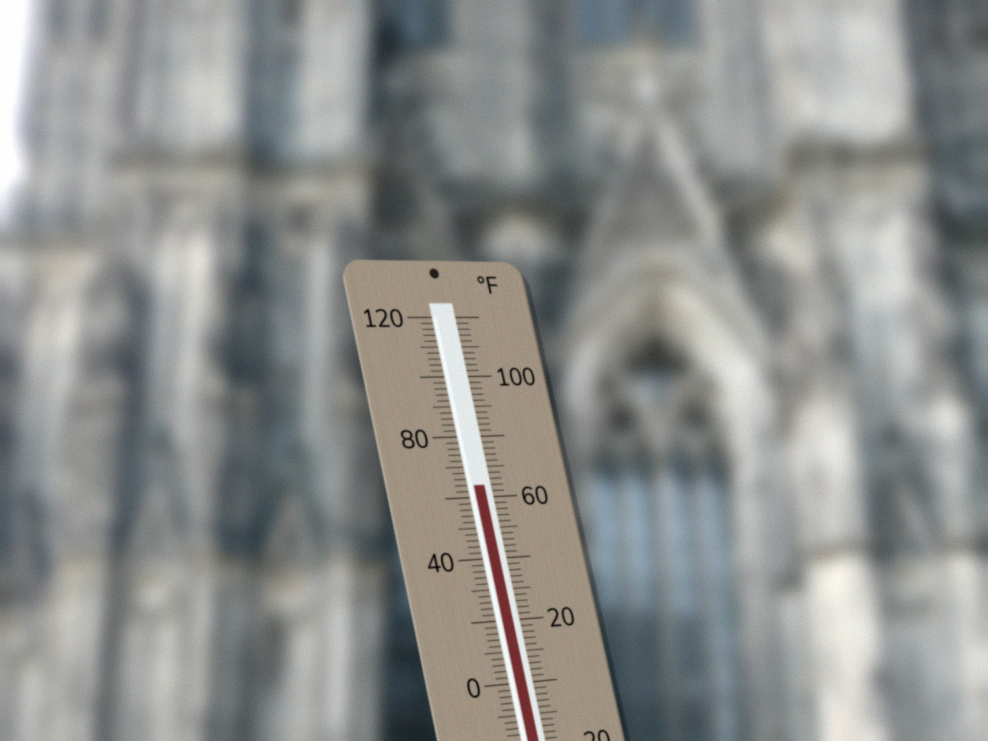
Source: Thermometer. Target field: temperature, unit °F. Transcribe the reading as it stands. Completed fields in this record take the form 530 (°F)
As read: 64 (°F)
